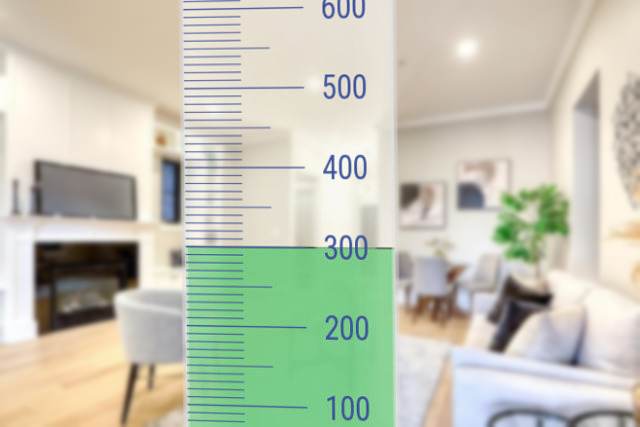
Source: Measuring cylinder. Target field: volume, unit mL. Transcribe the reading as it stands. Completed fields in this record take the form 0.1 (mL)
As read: 300 (mL)
